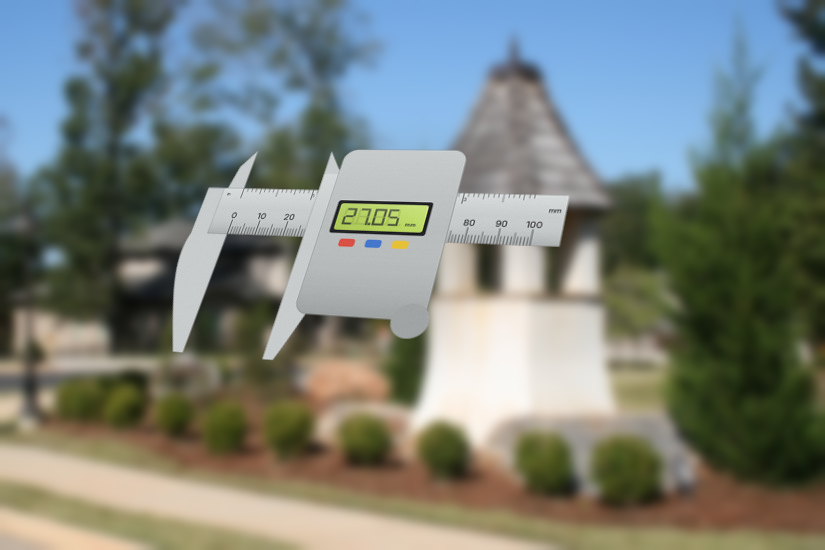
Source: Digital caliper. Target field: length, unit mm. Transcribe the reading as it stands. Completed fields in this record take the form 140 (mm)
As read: 27.05 (mm)
